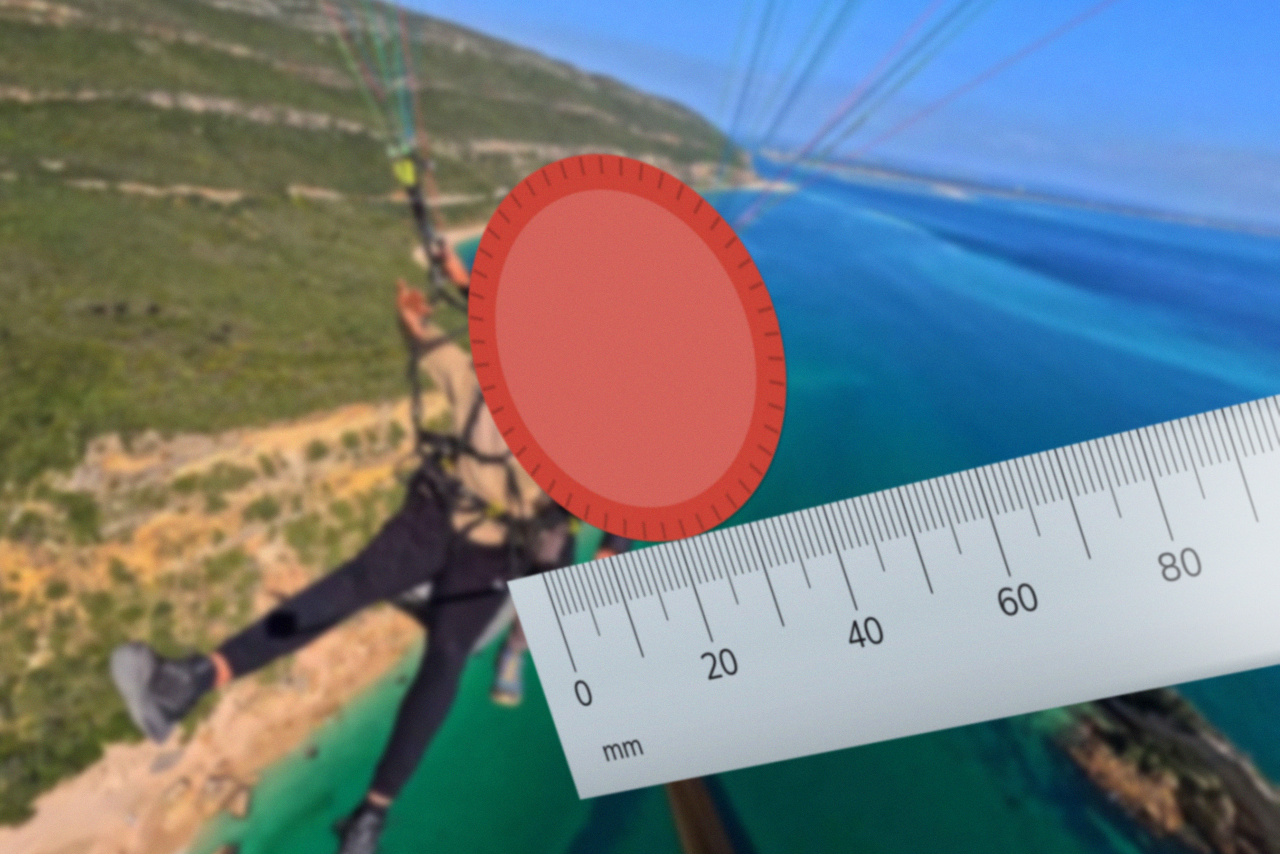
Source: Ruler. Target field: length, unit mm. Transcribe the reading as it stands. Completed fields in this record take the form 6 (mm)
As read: 42 (mm)
